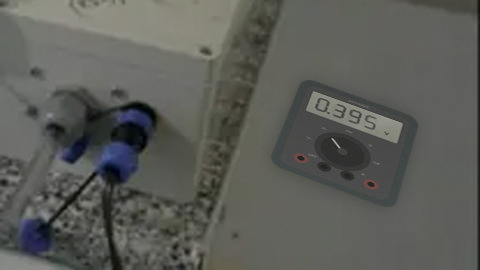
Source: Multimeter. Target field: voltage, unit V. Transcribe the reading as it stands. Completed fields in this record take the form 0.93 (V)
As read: 0.395 (V)
